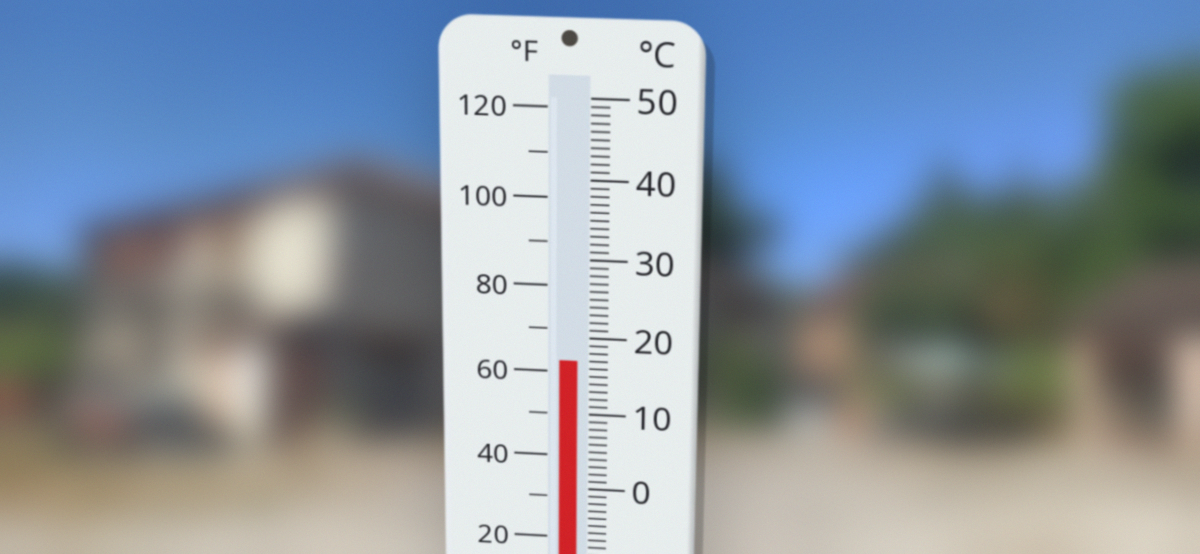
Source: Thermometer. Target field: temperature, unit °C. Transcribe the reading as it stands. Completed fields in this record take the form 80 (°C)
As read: 17 (°C)
